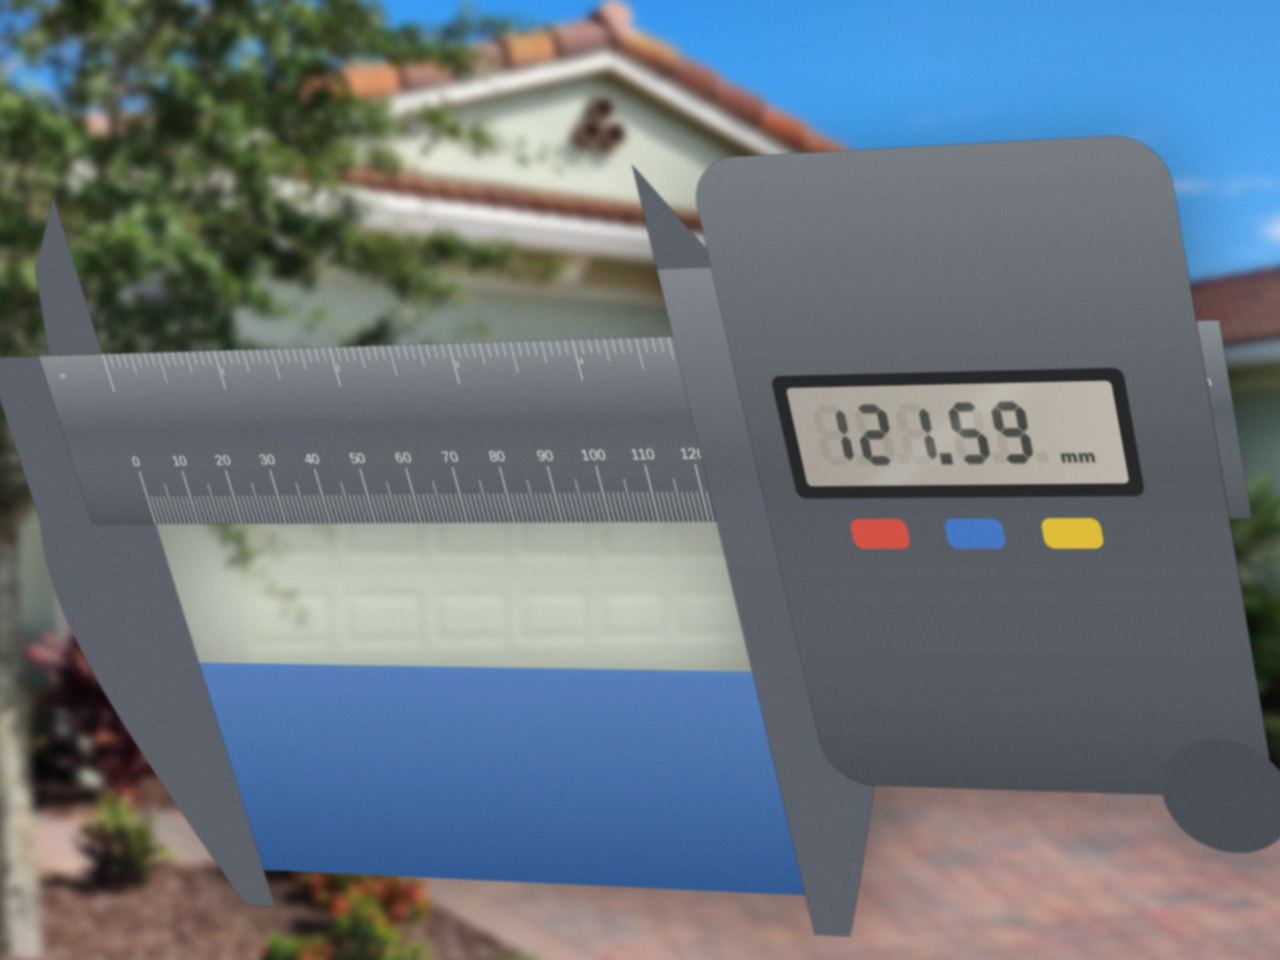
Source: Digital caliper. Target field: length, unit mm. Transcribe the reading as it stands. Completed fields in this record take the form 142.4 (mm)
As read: 121.59 (mm)
